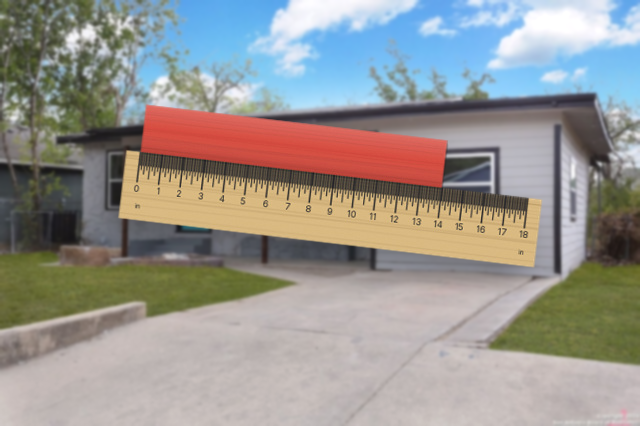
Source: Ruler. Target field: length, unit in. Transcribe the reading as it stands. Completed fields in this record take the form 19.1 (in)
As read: 14 (in)
